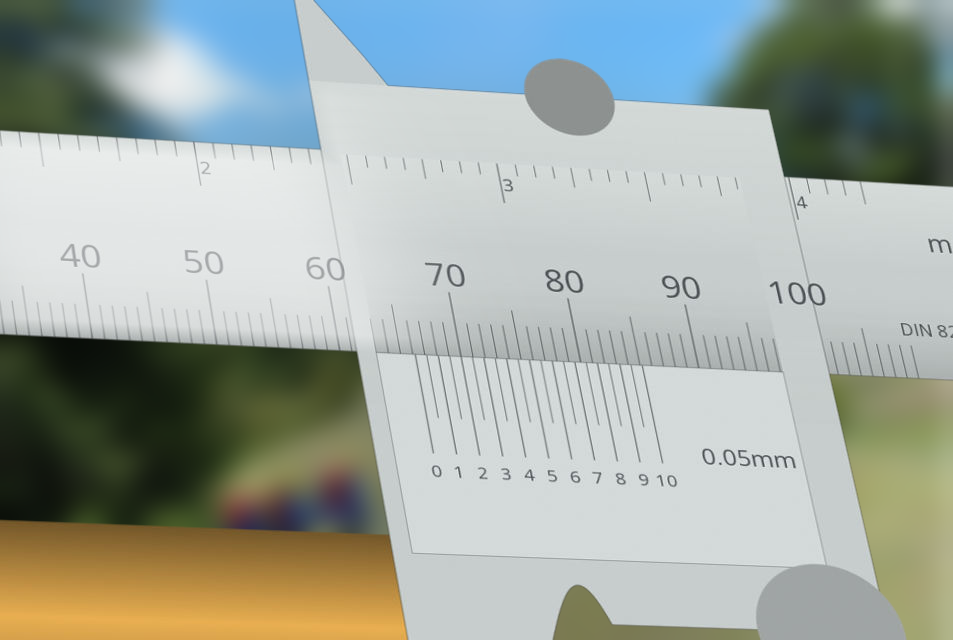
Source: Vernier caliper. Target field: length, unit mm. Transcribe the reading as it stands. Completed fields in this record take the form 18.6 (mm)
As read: 66.2 (mm)
